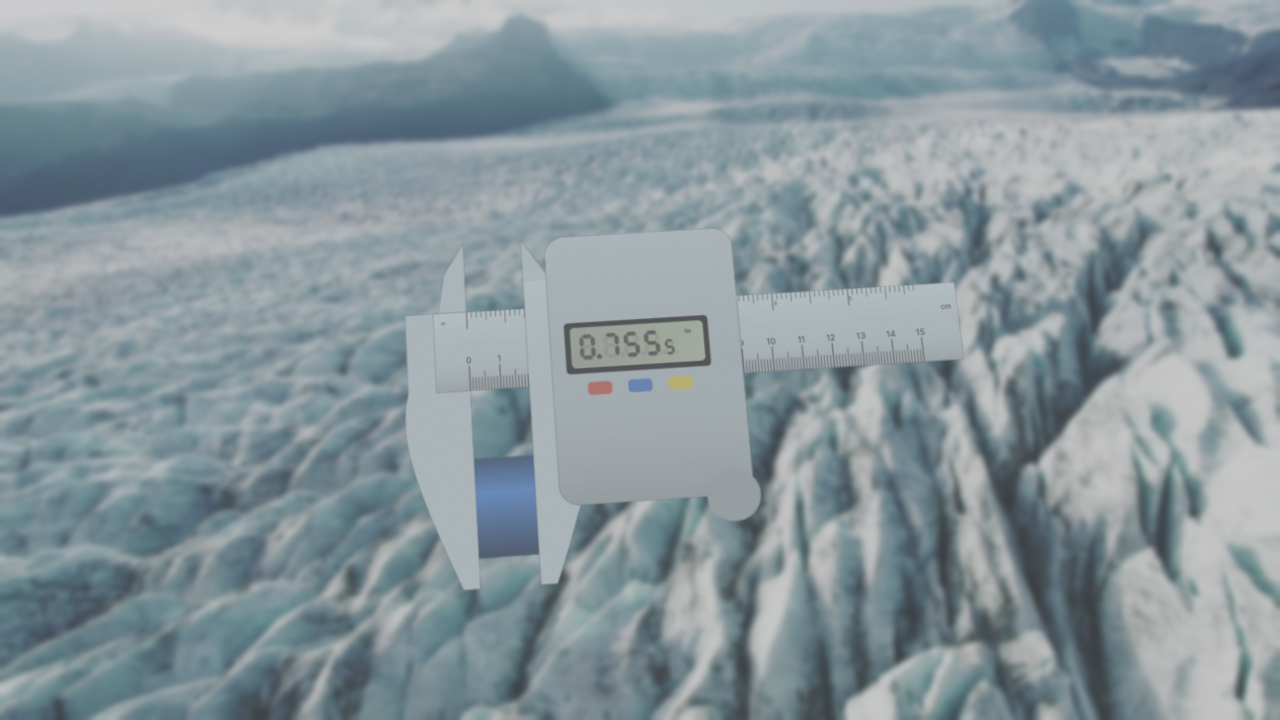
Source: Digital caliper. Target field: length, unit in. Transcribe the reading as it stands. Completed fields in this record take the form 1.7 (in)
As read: 0.7555 (in)
